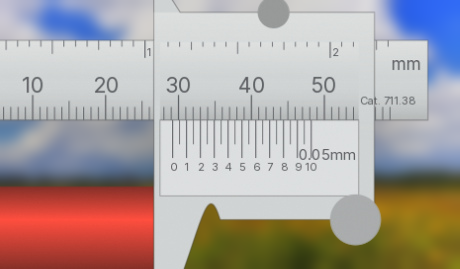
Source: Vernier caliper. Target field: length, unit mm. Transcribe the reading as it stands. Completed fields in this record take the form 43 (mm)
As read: 29.2 (mm)
